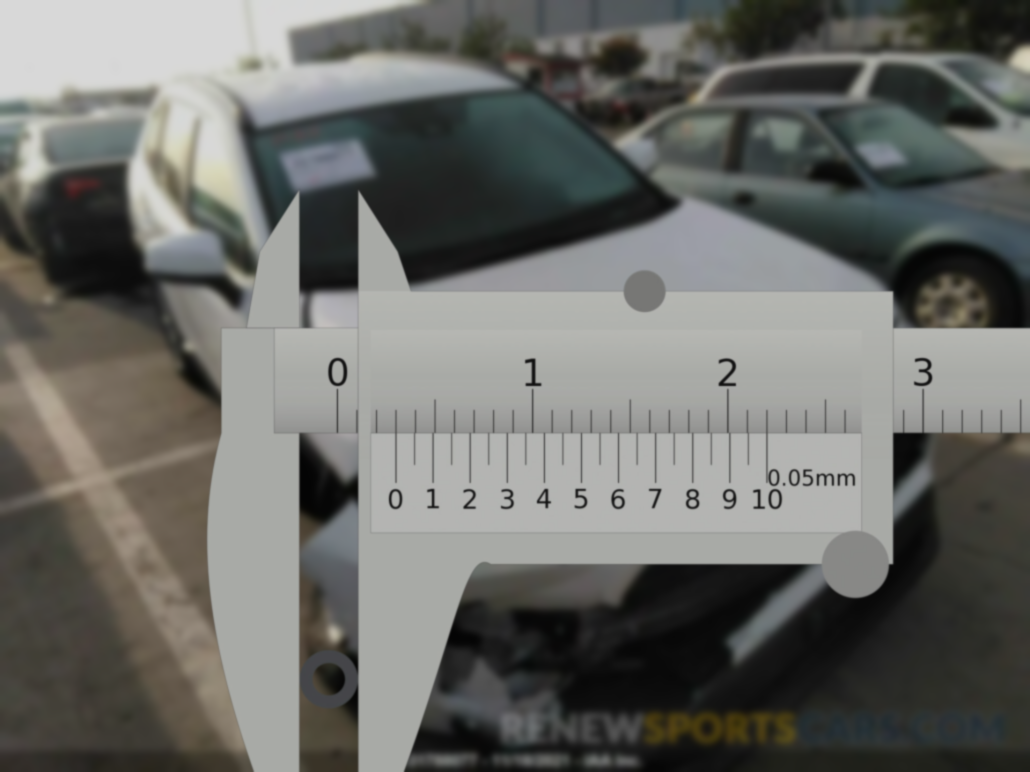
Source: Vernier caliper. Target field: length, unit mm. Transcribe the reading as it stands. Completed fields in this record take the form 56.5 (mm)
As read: 3.0 (mm)
